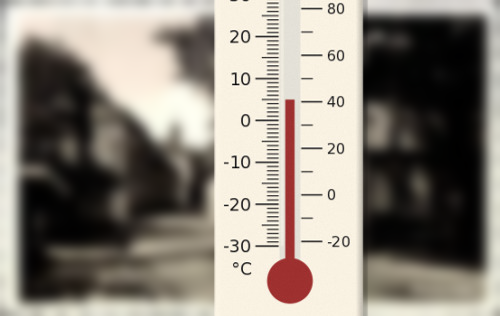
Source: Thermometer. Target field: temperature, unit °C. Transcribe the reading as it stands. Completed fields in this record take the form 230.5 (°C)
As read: 5 (°C)
